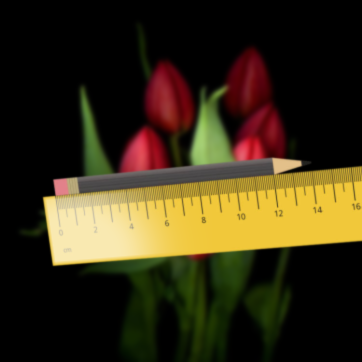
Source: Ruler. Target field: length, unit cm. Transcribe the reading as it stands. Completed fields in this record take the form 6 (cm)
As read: 14 (cm)
